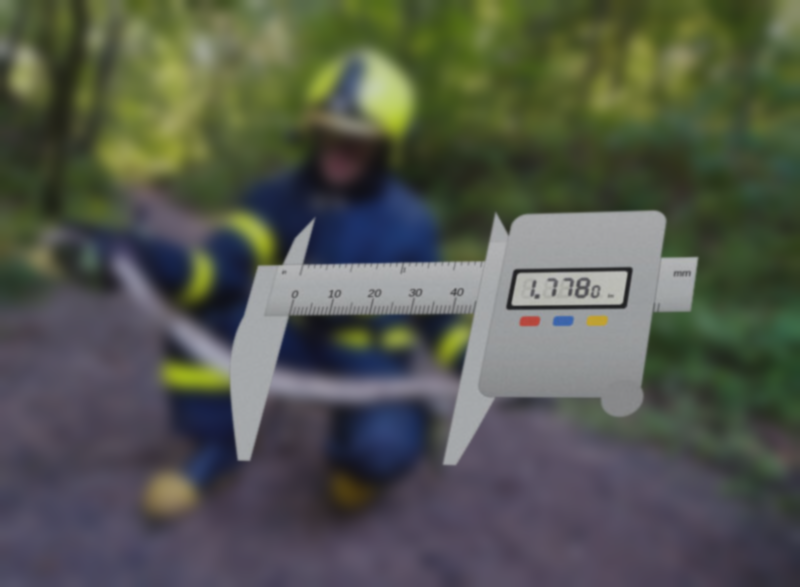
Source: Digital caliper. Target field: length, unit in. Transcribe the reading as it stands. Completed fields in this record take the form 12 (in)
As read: 1.7780 (in)
